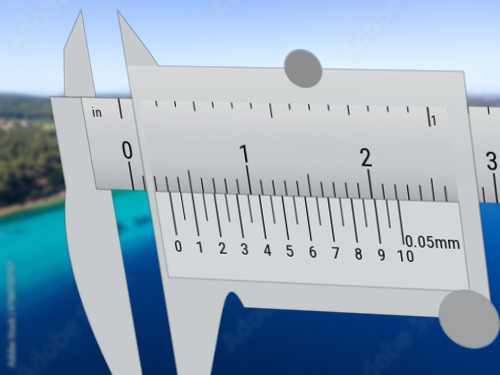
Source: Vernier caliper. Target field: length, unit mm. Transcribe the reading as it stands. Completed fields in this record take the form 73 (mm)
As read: 3.1 (mm)
